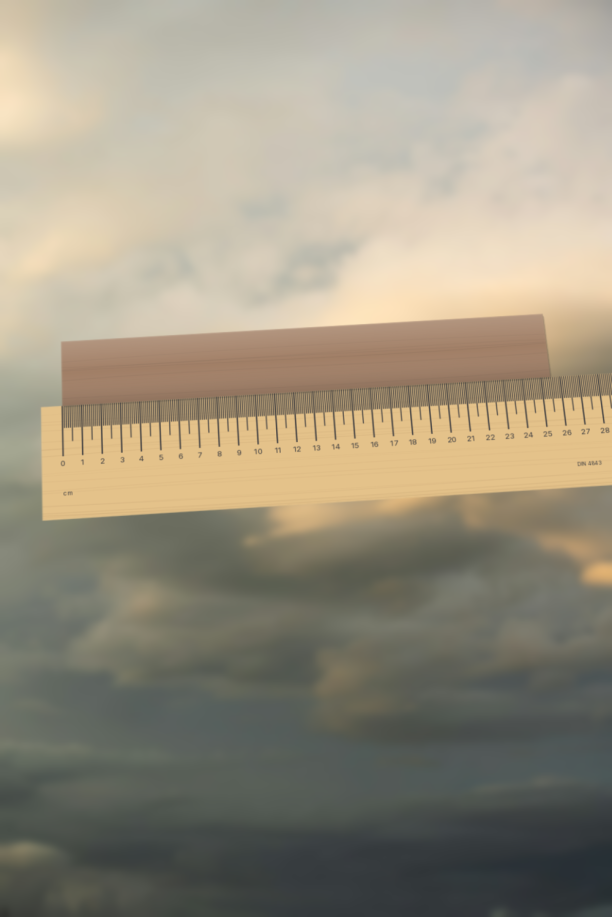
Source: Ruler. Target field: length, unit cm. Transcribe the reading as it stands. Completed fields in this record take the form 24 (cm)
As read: 25.5 (cm)
